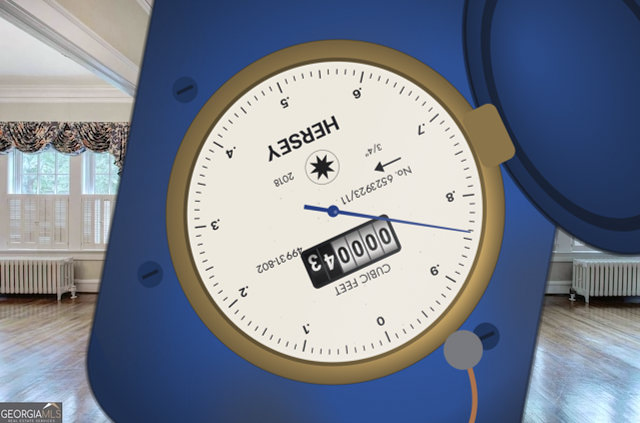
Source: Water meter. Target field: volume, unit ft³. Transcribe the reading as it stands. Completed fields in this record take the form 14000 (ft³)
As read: 42.84 (ft³)
